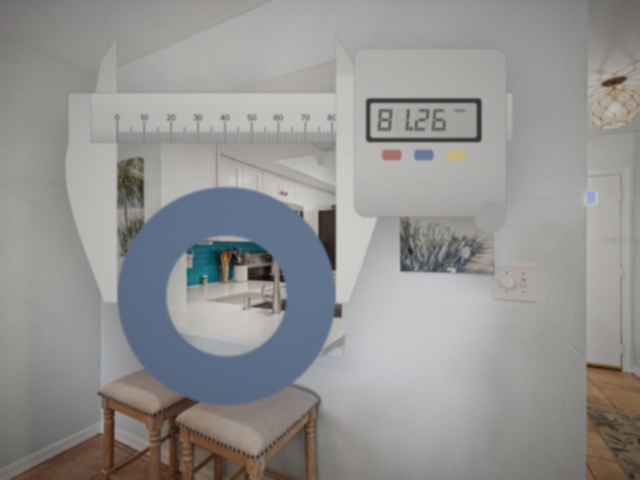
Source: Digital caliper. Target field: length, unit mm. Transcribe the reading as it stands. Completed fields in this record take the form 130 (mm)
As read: 81.26 (mm)
